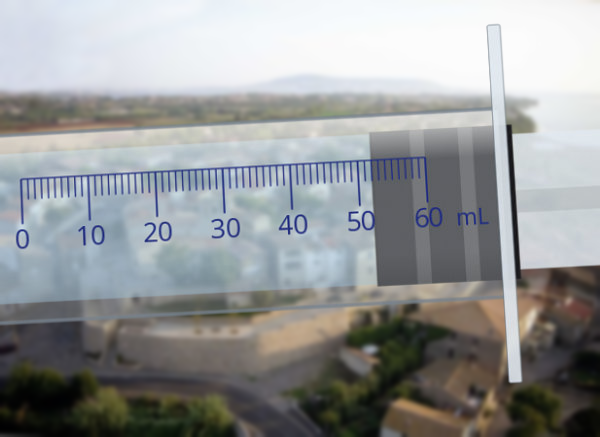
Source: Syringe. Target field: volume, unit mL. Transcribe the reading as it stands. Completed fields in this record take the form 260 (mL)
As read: 52 (mL)
